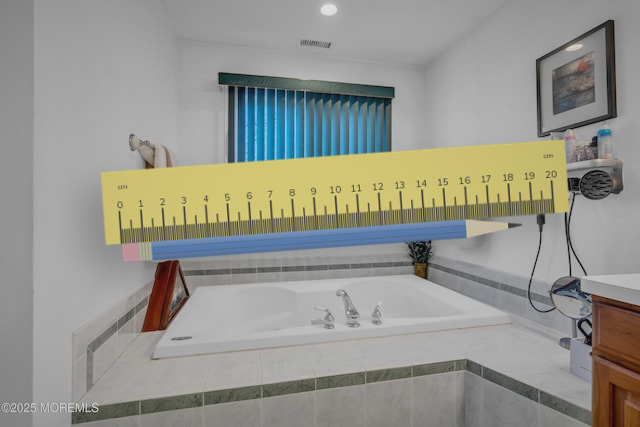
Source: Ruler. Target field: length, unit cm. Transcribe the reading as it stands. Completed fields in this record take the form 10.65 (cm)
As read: 18.5 (cm)
